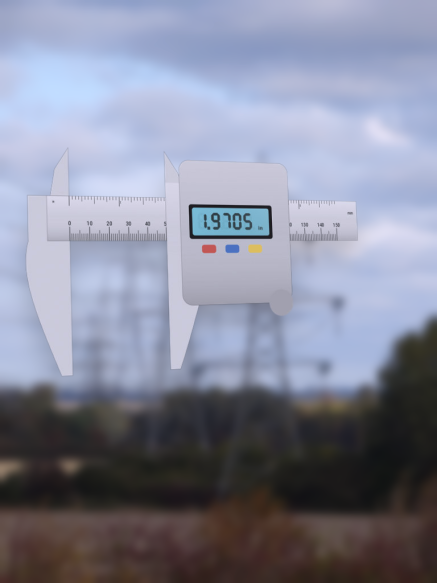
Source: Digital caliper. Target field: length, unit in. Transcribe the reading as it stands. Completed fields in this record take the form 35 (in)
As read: 1.9705 (in)
